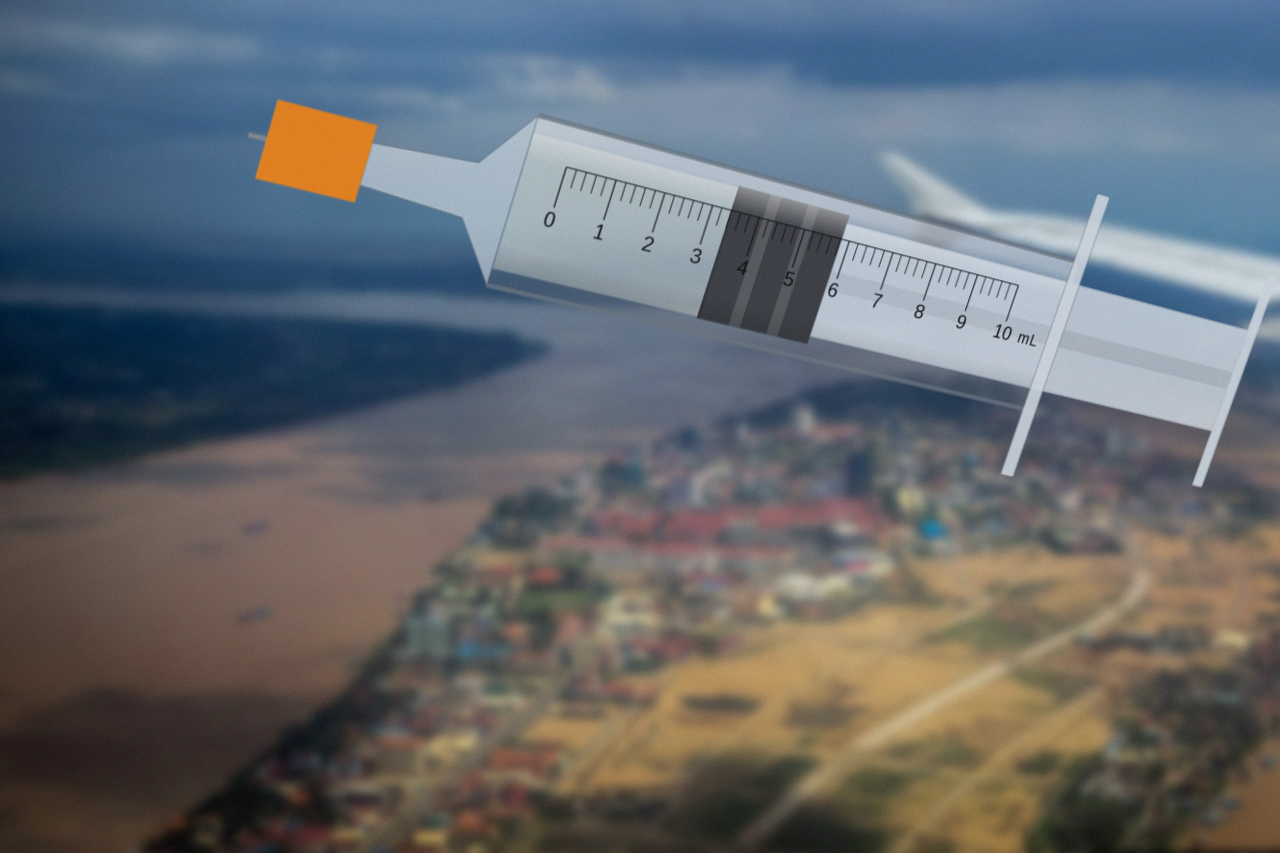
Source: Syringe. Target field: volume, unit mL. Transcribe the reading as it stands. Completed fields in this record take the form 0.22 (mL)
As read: 3.4 (mL)
